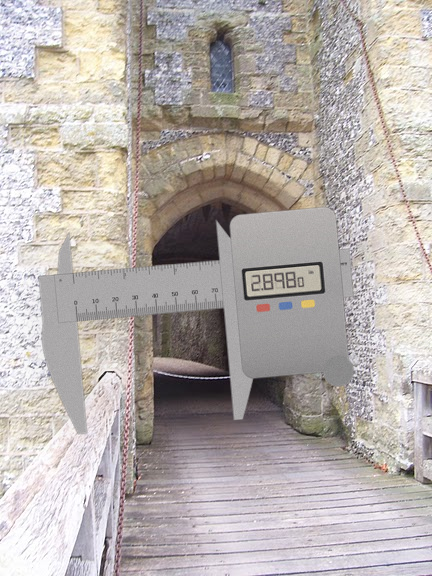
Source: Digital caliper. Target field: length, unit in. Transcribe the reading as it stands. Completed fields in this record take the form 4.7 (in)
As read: 2.8980 (in)
